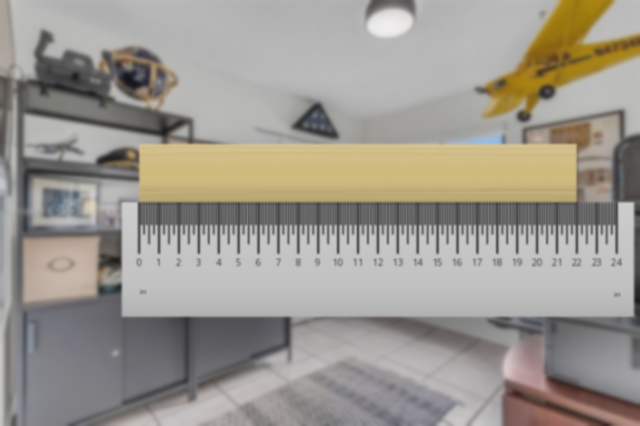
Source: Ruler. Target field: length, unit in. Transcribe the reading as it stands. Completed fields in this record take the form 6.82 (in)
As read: 22 (in)
